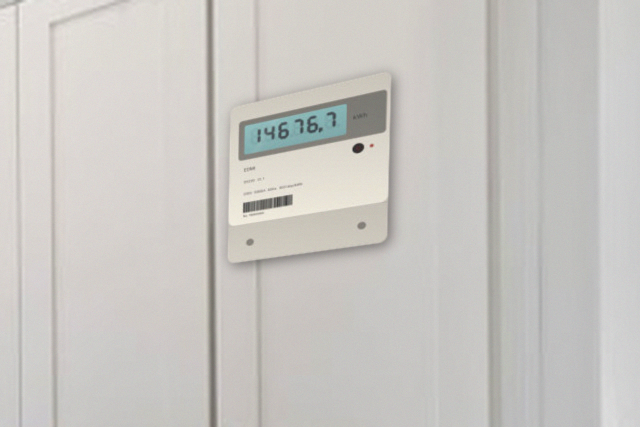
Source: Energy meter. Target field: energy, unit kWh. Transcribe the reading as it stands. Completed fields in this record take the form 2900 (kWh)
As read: 14676.7 (kWh)
